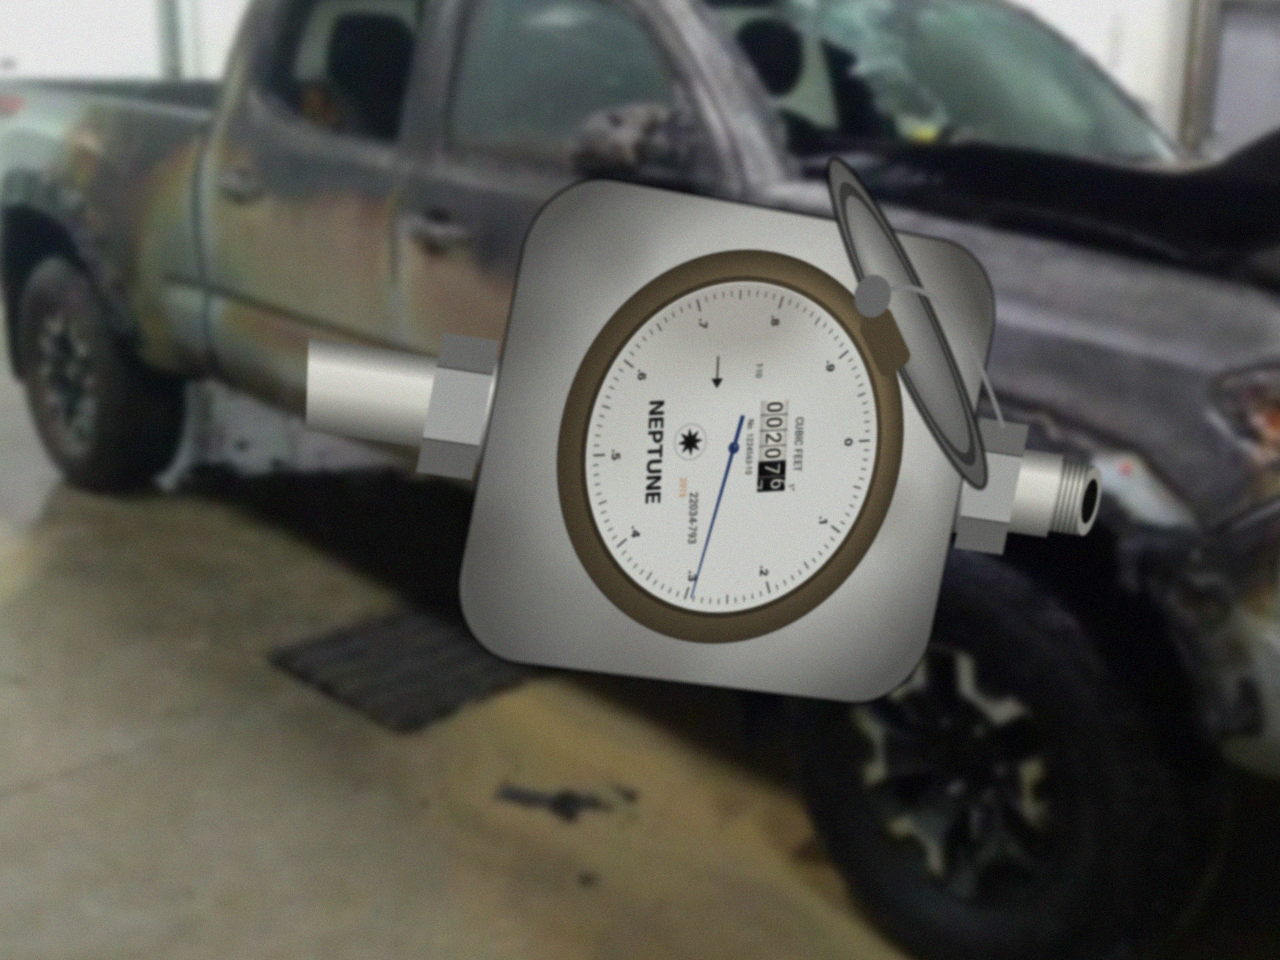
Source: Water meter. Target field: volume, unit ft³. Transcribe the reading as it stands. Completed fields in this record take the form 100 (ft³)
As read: 2076.29 (ft³)
